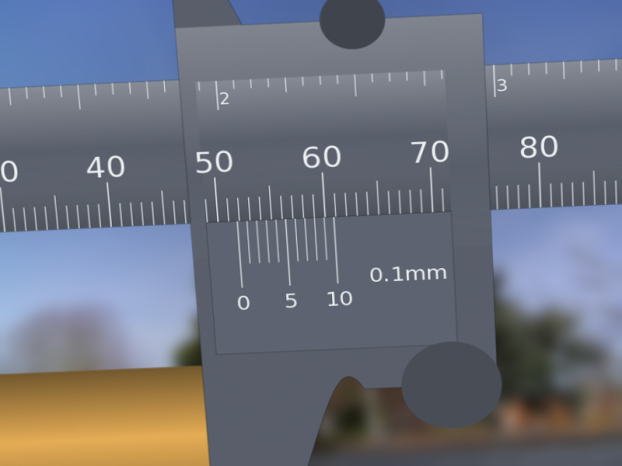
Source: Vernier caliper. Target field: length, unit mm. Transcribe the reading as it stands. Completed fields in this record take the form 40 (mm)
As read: 51.8 (mm)
